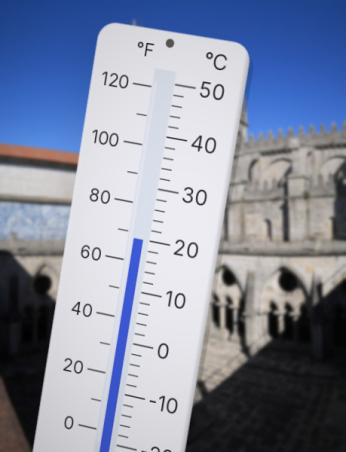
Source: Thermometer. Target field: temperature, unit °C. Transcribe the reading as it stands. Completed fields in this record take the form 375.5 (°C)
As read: 20 (°C)
